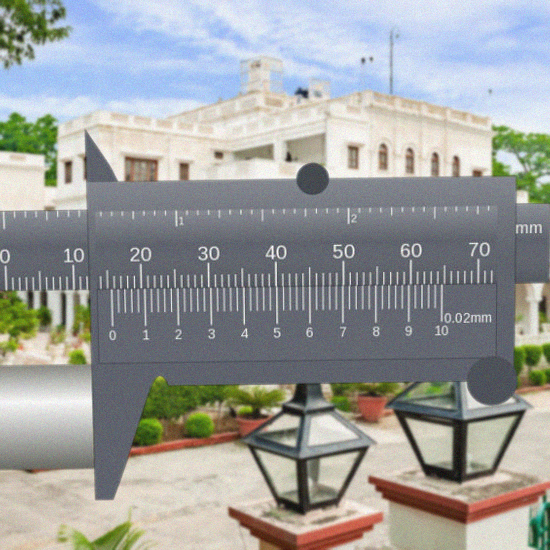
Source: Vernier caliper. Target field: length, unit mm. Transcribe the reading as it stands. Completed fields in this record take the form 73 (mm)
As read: 15.6 (mm)
